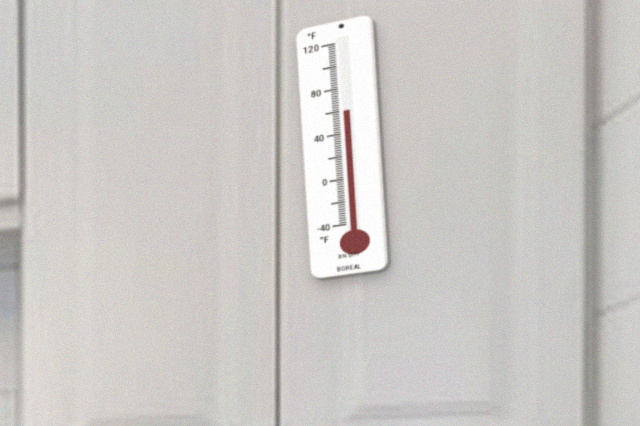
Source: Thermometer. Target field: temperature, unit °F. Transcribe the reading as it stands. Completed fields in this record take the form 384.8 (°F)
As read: 60 (°F)
